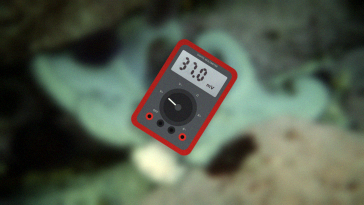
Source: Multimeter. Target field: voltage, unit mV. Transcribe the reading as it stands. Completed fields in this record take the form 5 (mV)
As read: 37.0 (mV)
